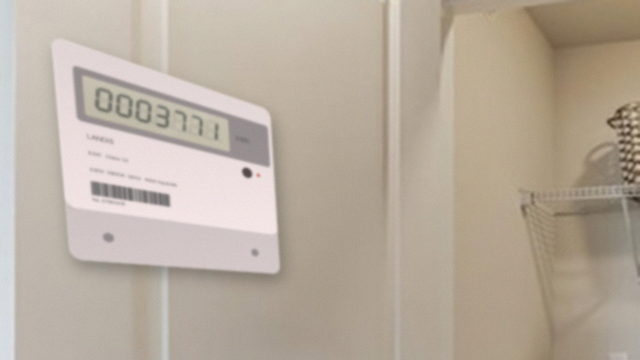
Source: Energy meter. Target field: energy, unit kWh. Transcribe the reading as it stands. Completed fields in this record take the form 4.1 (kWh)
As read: 3771 (kWh)
